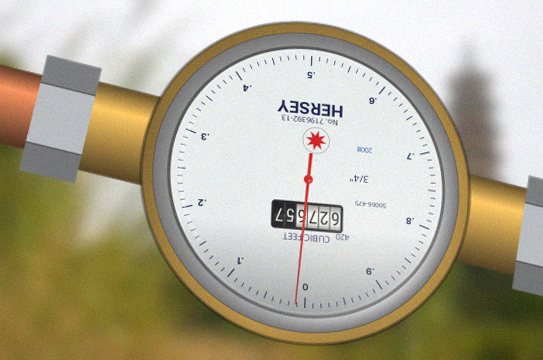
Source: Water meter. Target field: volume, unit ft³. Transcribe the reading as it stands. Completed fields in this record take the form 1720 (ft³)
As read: 627657.01 (ft³)
